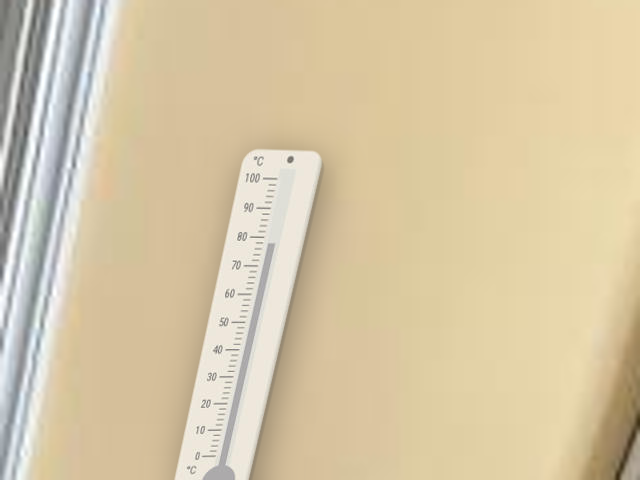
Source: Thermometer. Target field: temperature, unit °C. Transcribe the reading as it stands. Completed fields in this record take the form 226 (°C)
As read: 78 (°C)
